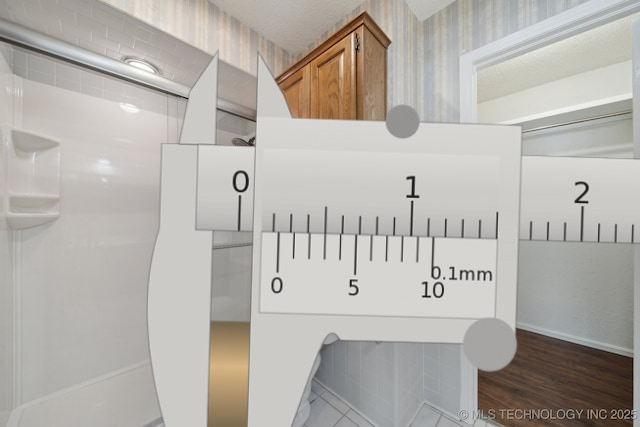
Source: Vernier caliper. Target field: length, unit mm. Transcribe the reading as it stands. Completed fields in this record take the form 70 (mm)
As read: 2.3 (mm)
